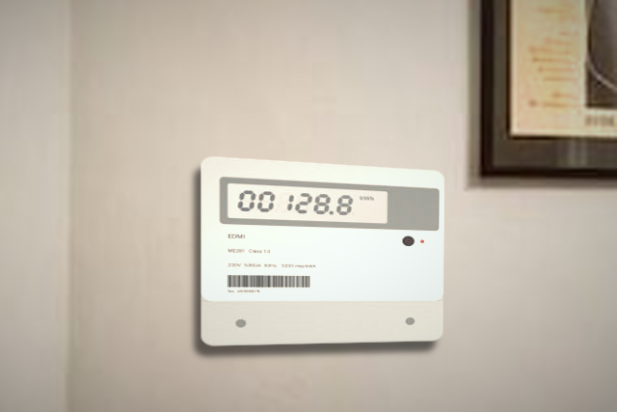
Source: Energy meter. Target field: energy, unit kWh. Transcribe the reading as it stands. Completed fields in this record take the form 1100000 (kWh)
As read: 128.8 (kWh)
